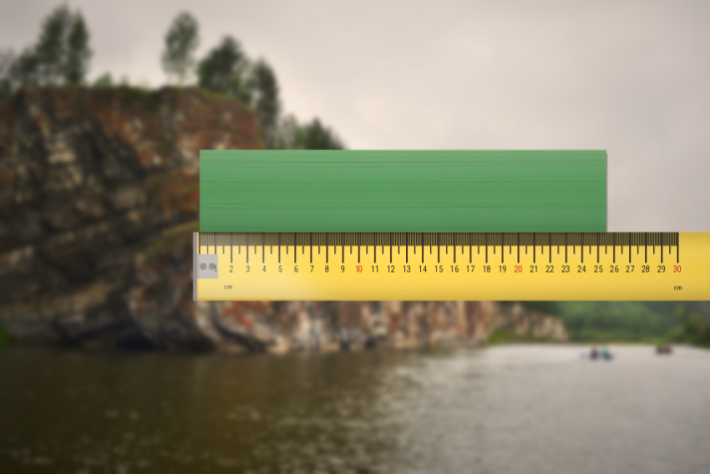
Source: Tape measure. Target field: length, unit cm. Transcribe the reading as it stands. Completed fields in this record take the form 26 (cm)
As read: 25.5 (cm)
